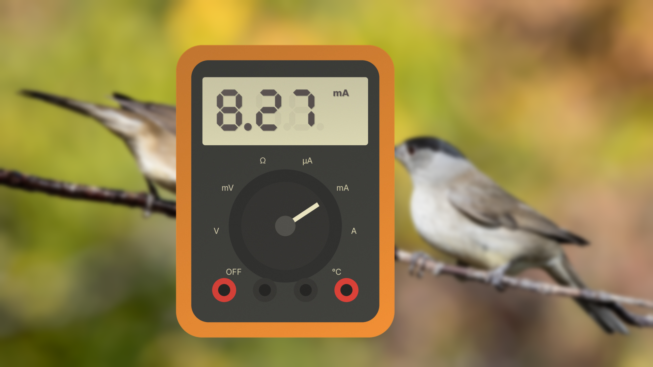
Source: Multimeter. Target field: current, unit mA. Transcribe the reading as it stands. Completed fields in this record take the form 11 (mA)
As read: 8.27 (mA)
